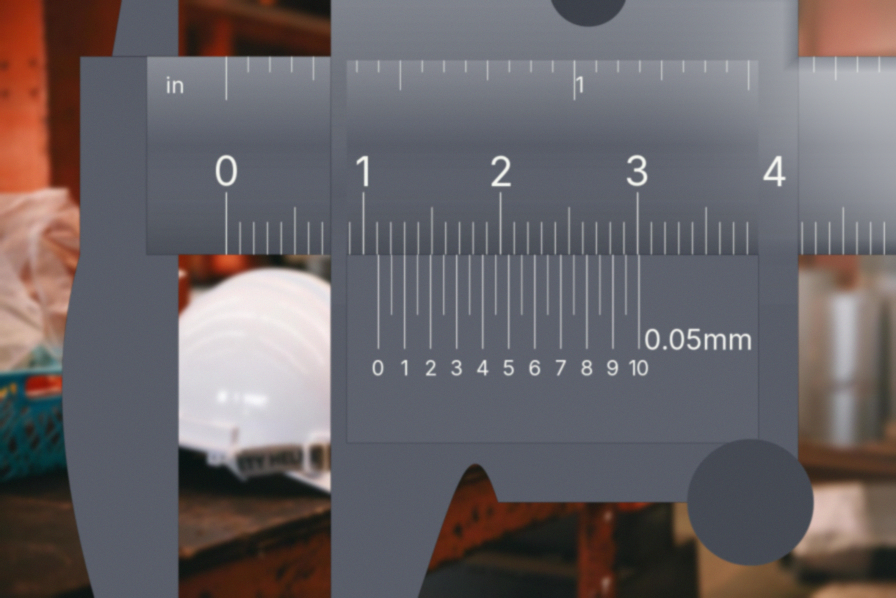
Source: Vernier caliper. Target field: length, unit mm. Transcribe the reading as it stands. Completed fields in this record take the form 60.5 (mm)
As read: 11.1 (mm)
